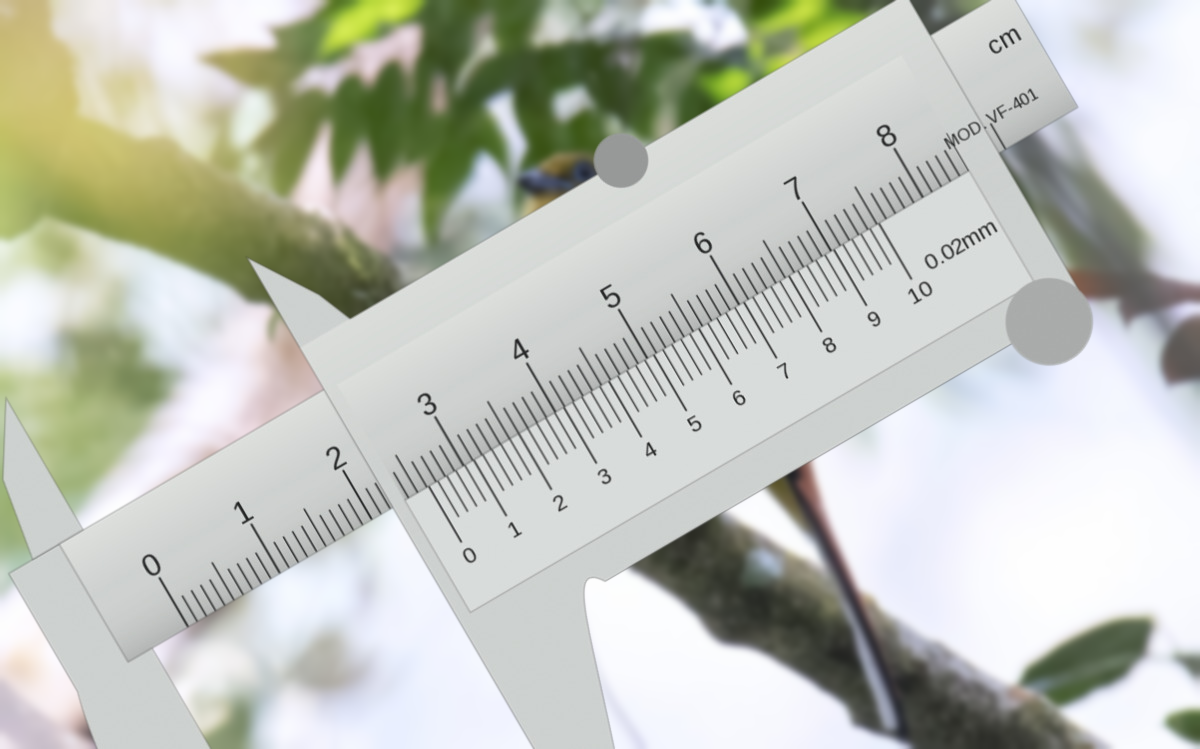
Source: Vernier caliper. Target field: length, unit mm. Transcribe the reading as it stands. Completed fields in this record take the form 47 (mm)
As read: 26.2 (mm)
